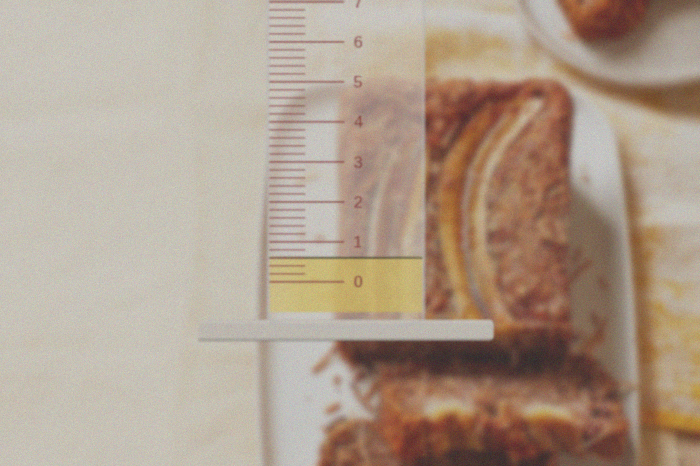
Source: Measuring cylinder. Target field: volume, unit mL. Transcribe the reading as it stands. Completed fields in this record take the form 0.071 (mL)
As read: 0.6 (mL)
